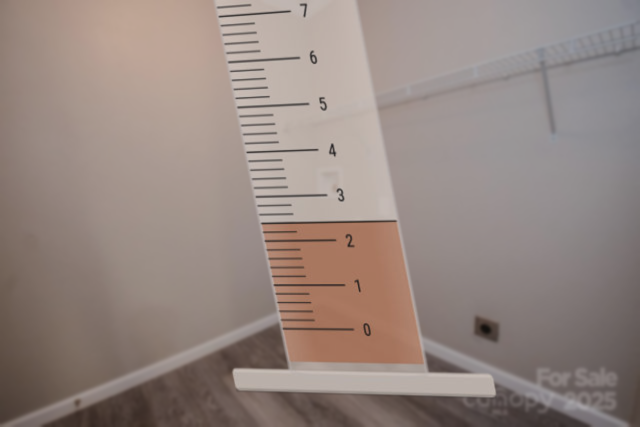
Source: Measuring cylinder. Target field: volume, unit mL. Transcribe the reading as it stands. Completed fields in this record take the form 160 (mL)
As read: 2.4 (mL)
